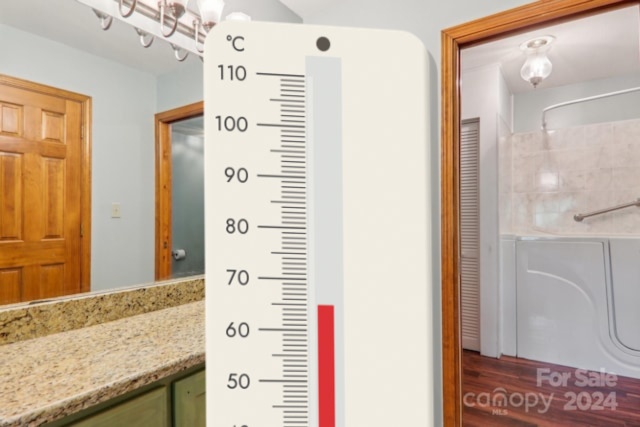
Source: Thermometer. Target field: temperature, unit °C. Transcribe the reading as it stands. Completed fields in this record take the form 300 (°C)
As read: 65 (°C)
